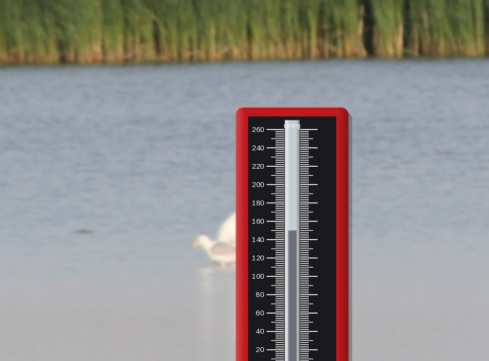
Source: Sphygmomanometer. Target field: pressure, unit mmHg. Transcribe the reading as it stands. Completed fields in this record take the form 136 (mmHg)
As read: 150 (mmHg)
